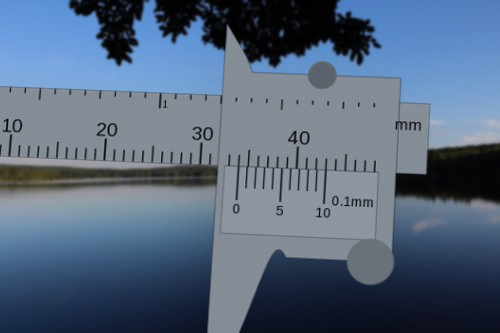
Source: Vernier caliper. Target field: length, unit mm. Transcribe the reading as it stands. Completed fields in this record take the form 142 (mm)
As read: 34.0 (mm)
